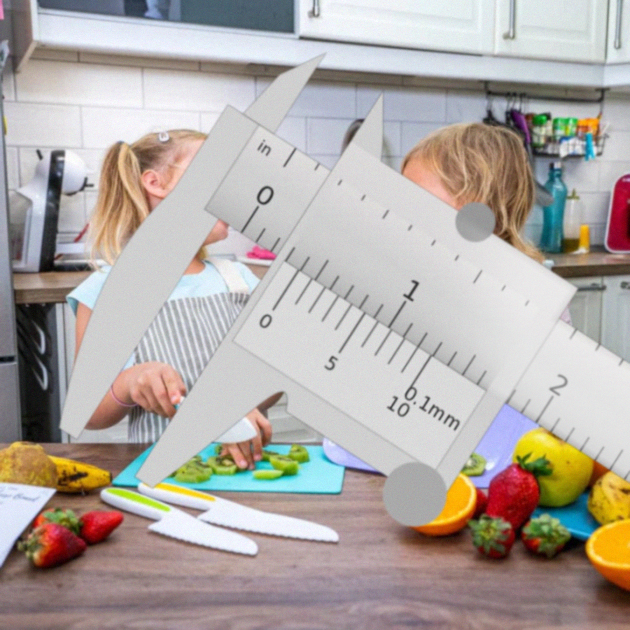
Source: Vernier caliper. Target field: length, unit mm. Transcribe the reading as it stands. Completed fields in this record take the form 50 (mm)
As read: 3.9 (mm)
